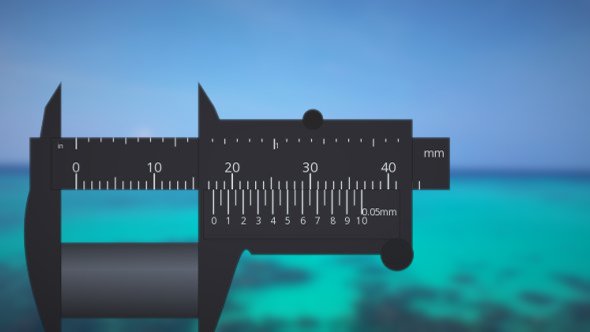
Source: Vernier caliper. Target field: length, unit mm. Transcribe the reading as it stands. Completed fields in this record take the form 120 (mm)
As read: 17.6 (mm)
